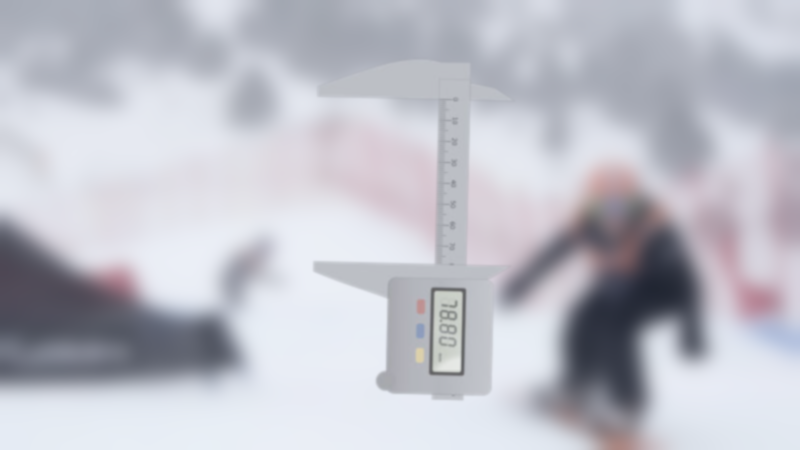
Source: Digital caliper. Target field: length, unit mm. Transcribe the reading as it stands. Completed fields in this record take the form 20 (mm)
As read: 78.80 (mm)
